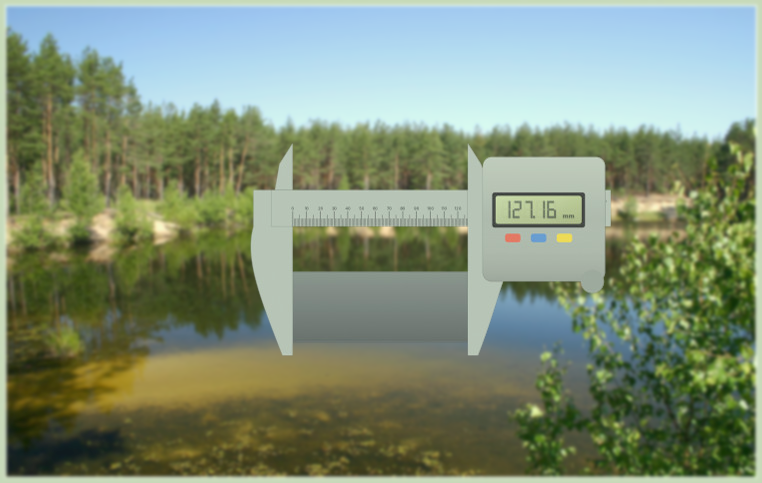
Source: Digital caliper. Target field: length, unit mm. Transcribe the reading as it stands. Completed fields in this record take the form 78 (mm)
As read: 127.16 (mm)
